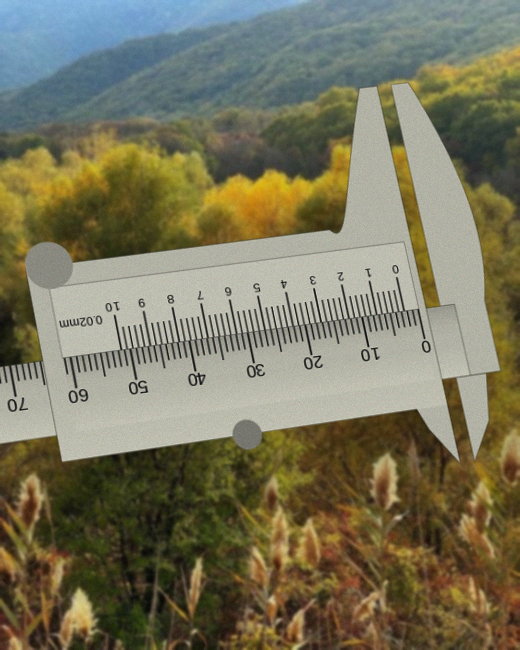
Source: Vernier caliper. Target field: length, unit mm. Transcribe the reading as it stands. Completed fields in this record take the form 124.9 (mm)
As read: 2.5 (mm)
